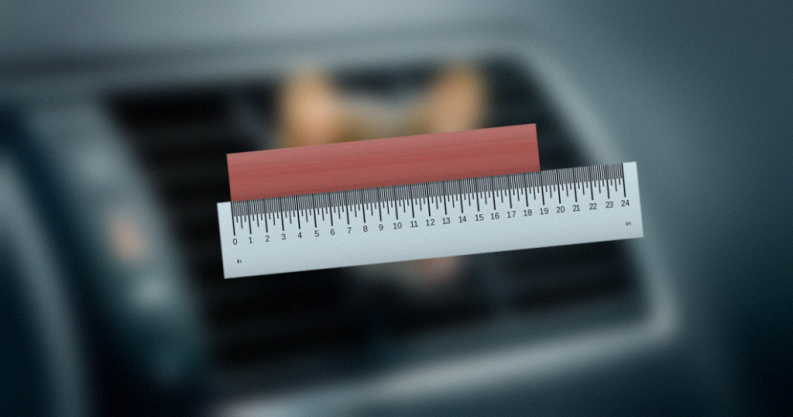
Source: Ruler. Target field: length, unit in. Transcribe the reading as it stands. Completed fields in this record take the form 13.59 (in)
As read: 19 (in)
